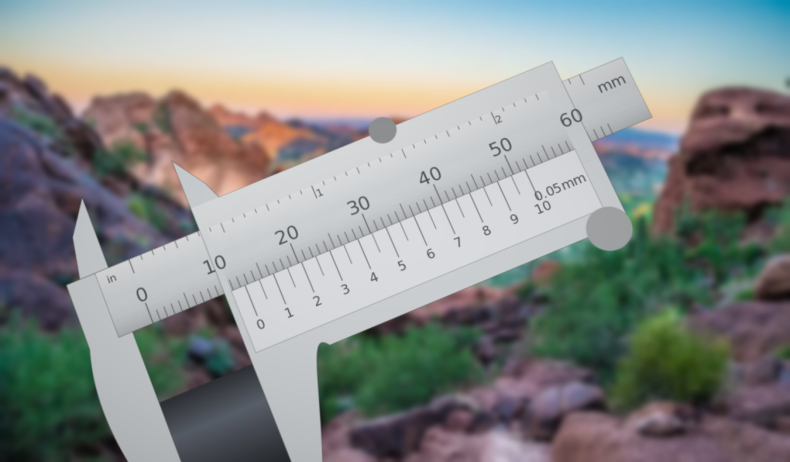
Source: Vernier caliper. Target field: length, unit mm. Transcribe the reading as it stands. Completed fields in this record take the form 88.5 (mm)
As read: 12.6 (mm)
